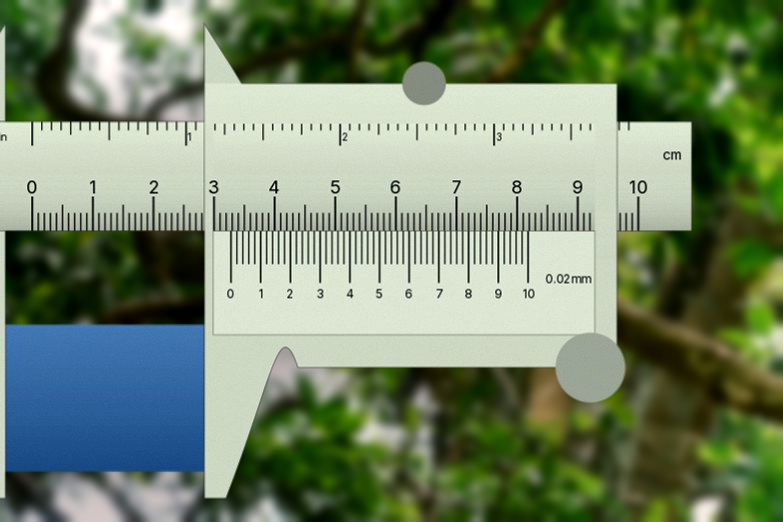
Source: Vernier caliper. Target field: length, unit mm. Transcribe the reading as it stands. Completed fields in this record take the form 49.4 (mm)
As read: 32.8 (mm)
